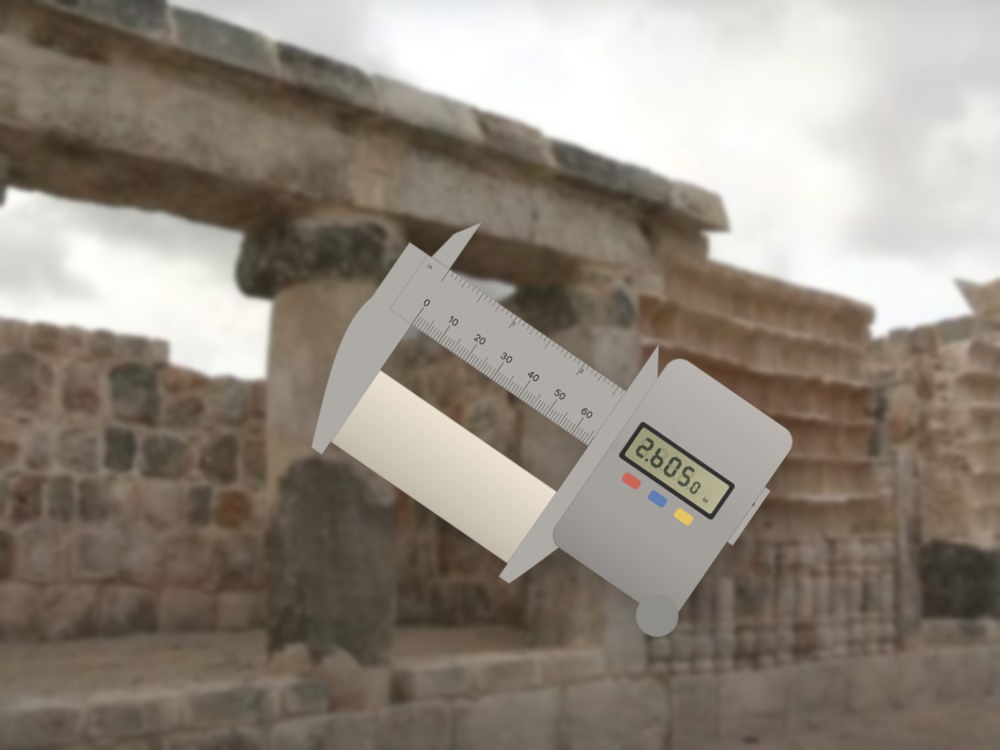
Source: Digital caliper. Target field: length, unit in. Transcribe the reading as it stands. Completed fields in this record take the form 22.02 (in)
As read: 2.6050 (in)
